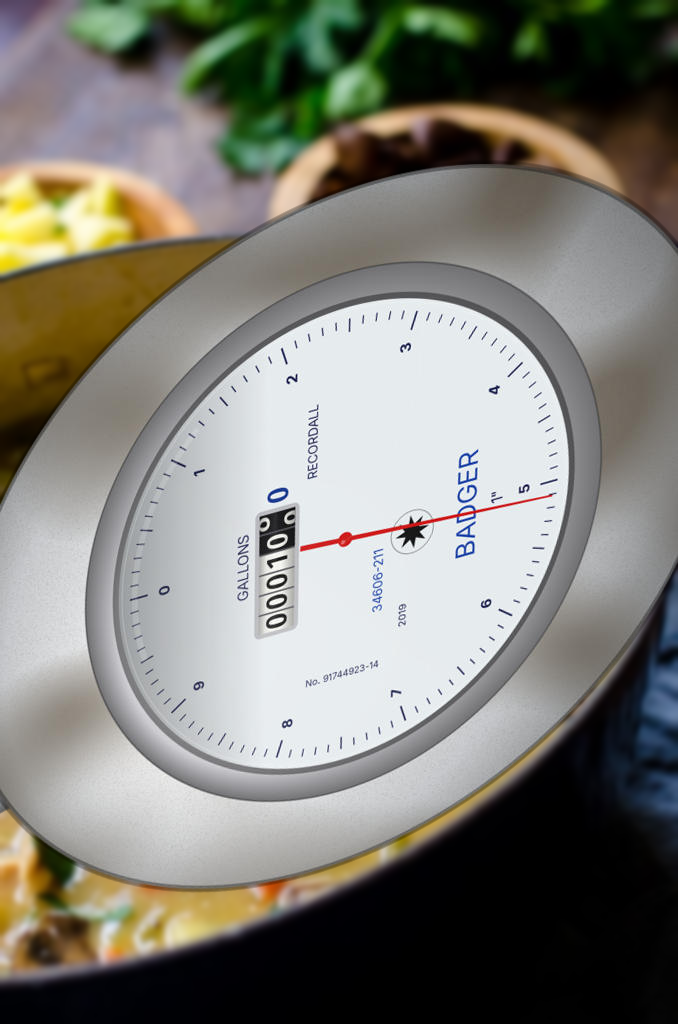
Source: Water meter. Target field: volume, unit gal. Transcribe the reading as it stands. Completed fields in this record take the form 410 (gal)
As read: 1085.1 (gal)
